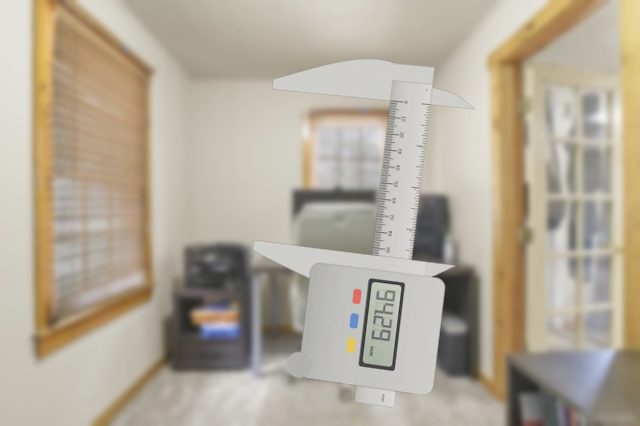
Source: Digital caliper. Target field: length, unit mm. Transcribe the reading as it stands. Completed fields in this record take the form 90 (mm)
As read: 94.29 (mm)
